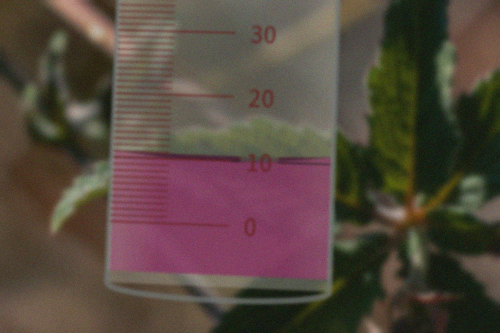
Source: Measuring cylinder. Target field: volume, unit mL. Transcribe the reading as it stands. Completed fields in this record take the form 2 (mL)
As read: 10 (mL)
